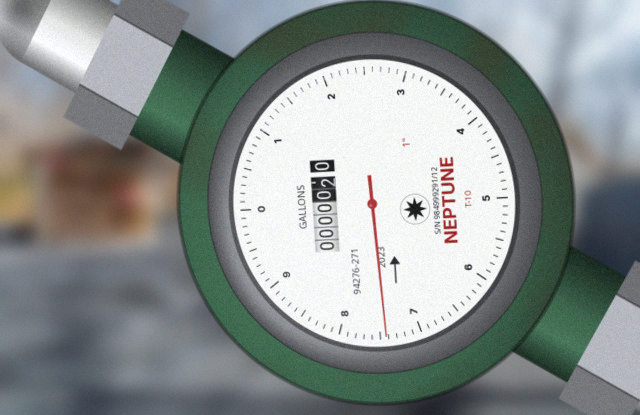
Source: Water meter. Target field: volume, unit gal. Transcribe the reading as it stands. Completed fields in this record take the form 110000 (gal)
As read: 17.4 (gal)
